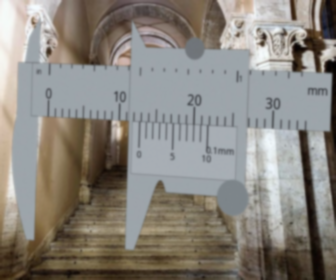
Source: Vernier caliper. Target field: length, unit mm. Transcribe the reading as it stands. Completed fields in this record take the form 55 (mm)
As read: 12.8 (mm)
